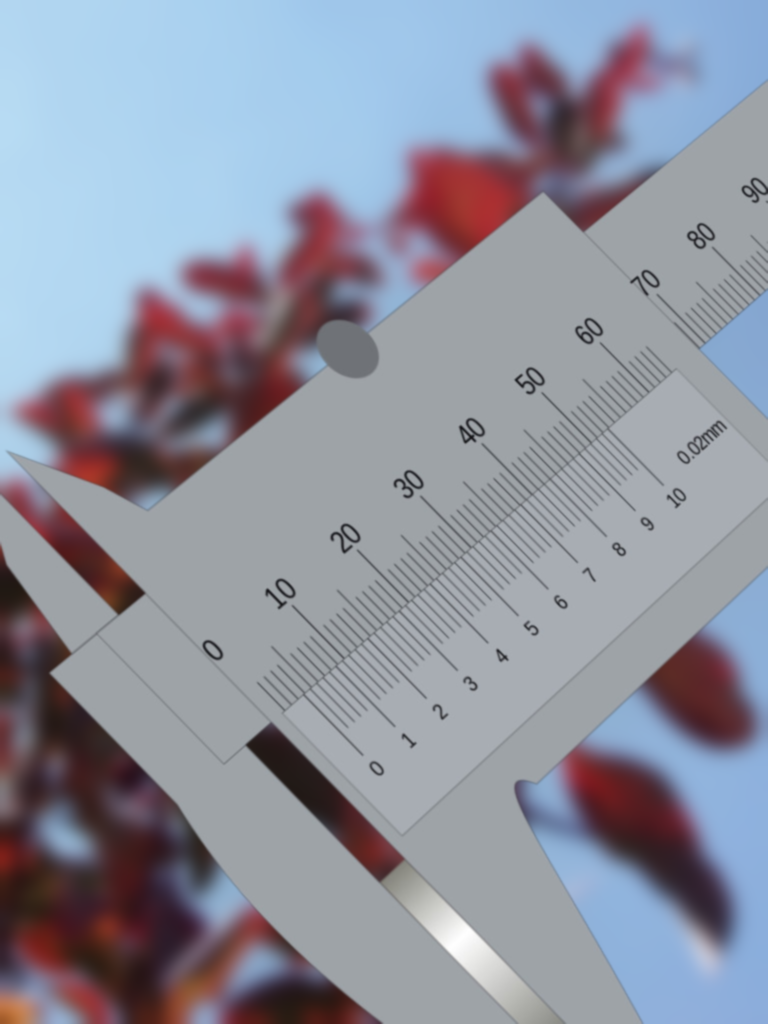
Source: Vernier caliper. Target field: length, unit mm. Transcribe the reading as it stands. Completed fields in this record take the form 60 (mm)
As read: 3.8 (mm)
